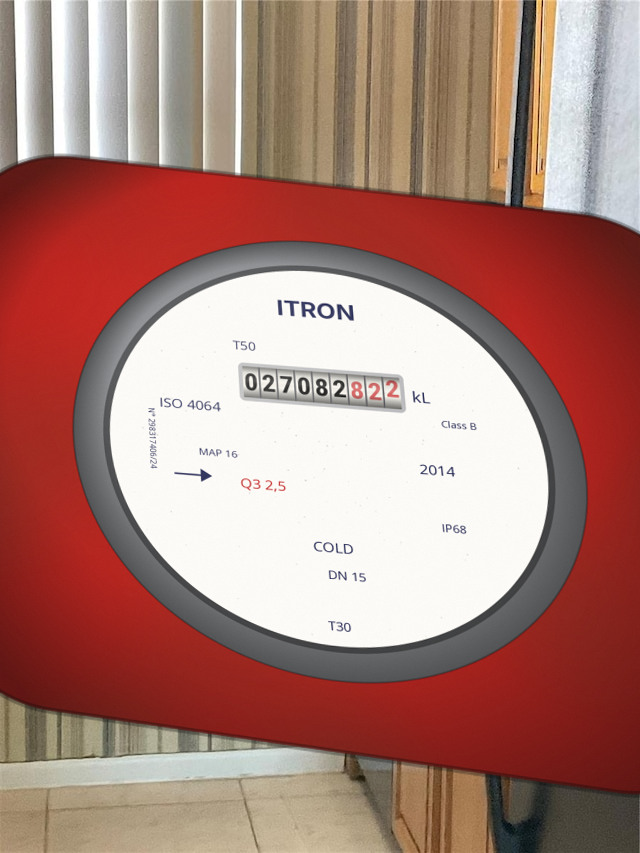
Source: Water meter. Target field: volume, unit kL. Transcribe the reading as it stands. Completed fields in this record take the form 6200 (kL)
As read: 27082.822 (kL)
